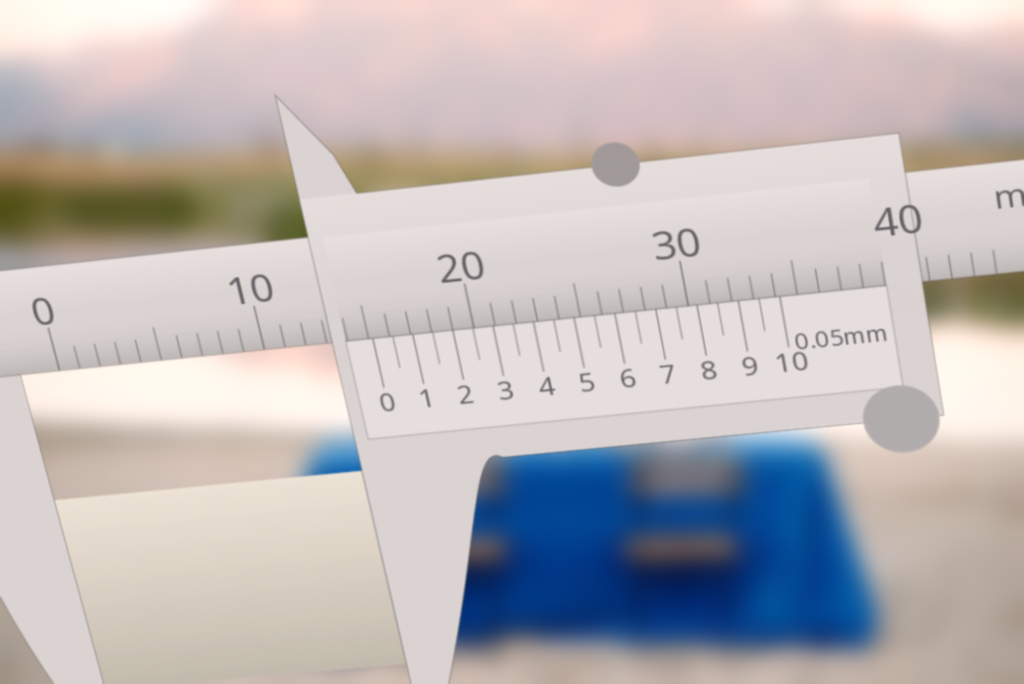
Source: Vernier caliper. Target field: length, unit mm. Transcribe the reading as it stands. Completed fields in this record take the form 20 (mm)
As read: 15.2 (mm)
